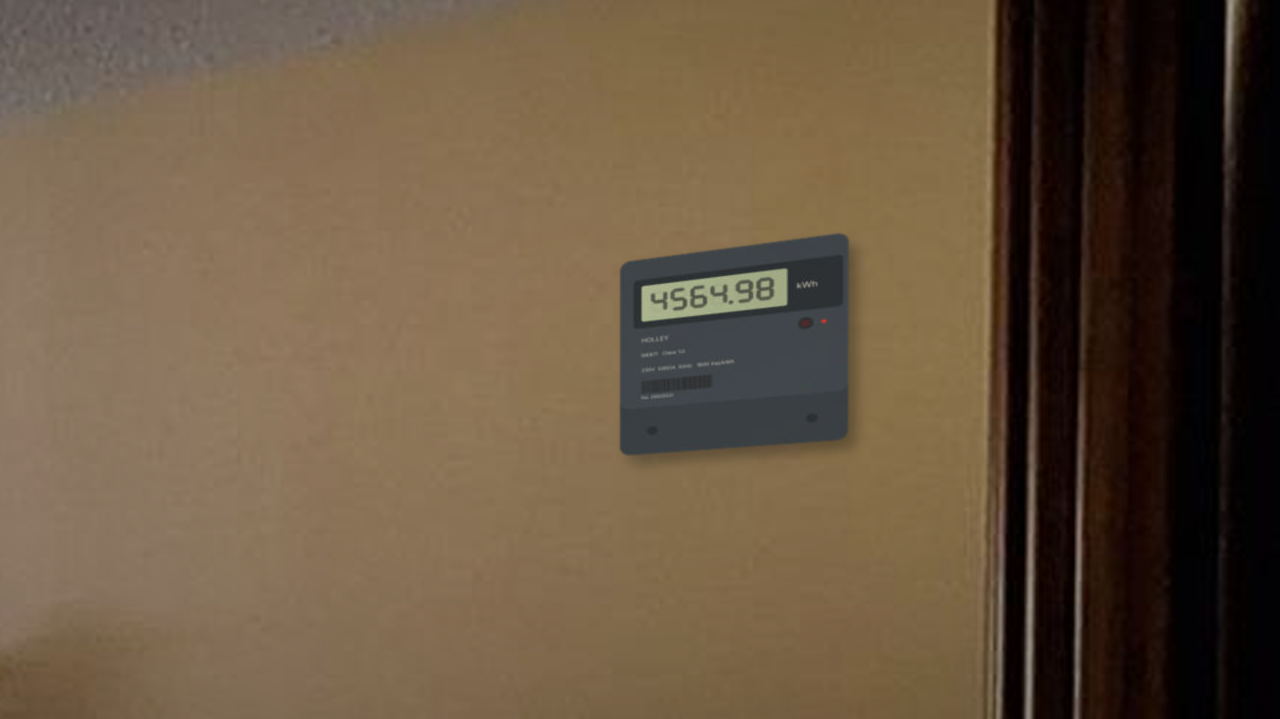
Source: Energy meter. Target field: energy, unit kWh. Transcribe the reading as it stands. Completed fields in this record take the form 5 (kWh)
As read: 4564.98 (kWh)
